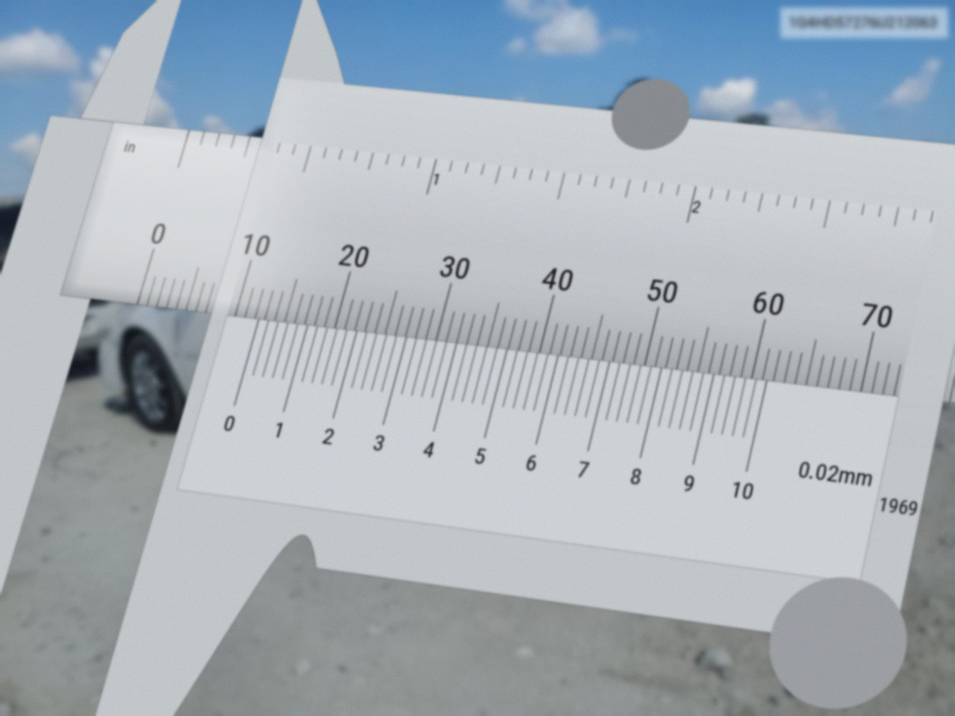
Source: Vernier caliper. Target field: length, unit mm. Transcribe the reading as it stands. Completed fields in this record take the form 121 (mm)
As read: 12.4 (mm)
